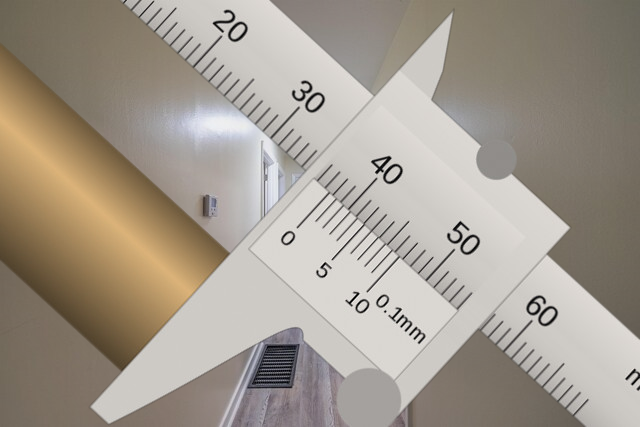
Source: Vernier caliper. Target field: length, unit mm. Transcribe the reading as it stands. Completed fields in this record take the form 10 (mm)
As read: 37.6 (mm)
